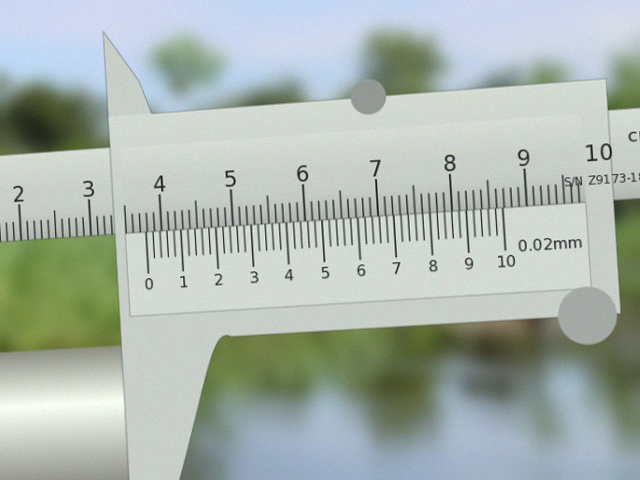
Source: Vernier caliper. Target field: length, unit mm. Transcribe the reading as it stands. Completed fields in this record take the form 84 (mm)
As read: 37.8 (mm)
